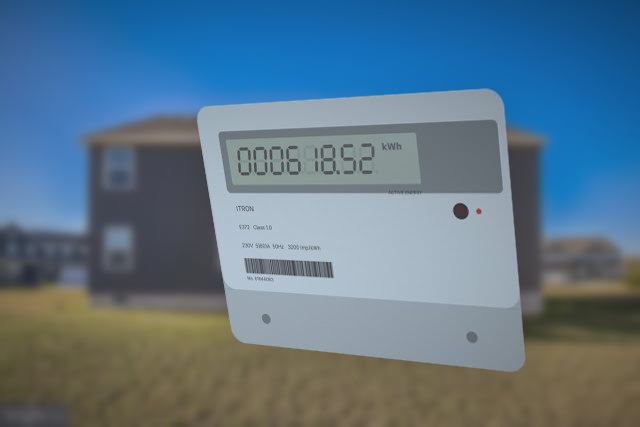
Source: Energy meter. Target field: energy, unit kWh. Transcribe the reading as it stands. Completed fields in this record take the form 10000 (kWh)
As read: 618.52 (kWh)
